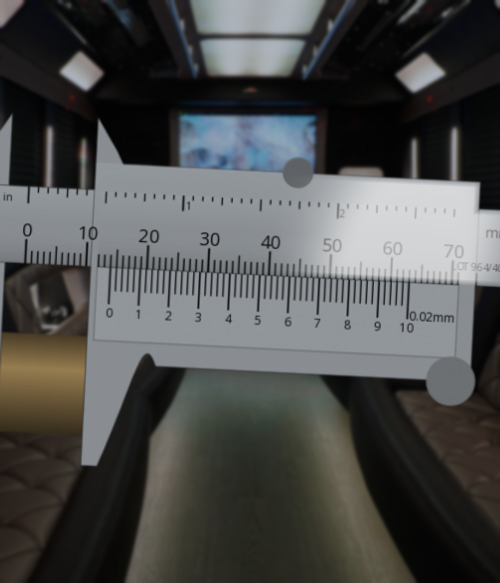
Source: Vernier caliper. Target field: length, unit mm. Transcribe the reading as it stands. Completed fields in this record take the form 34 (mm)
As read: 14.0 (mm)
